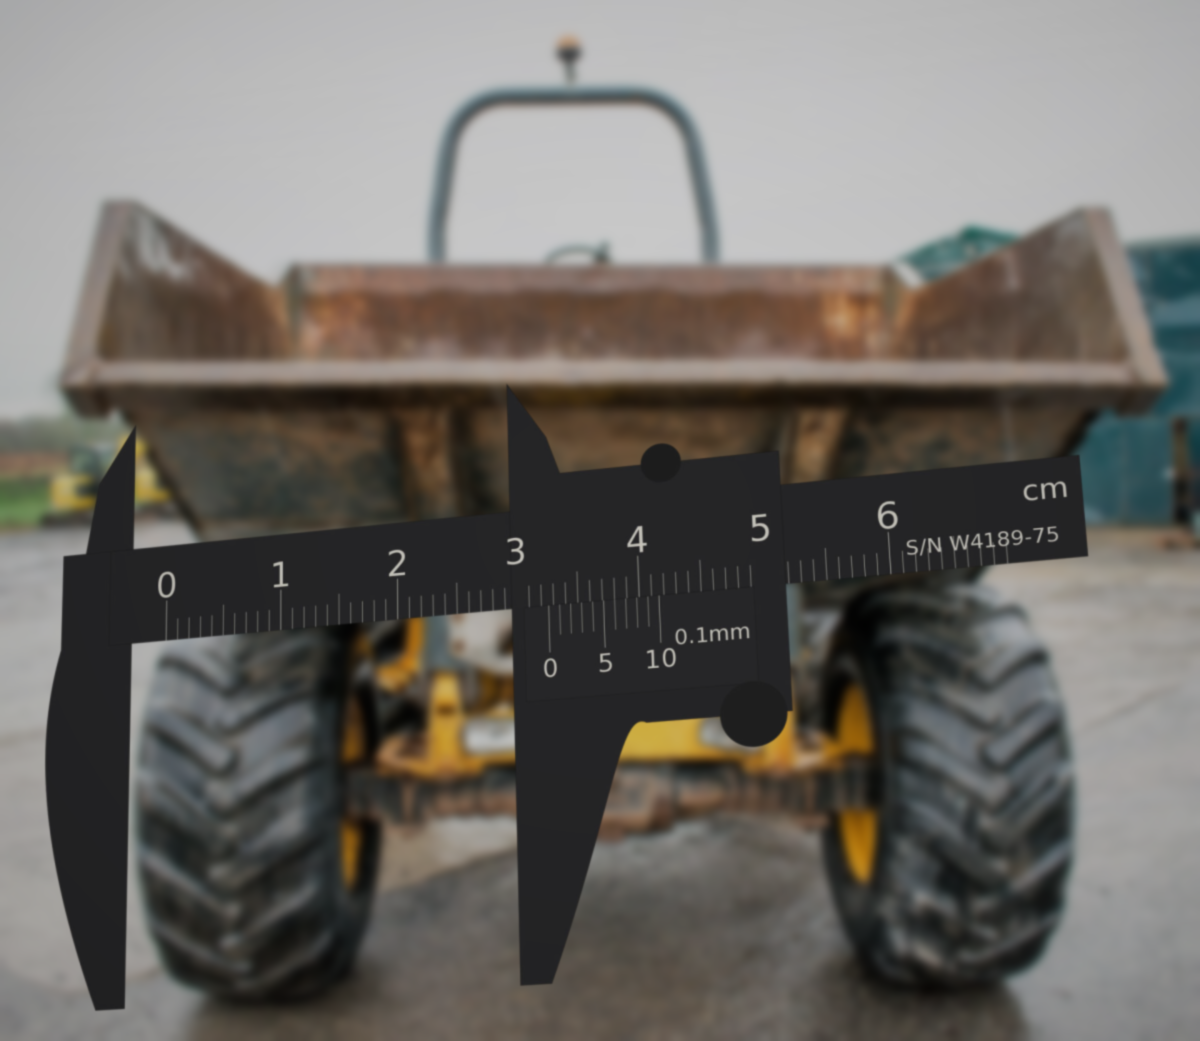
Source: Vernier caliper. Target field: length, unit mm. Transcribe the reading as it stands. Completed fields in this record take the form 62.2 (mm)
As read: 32.6 (mm)
